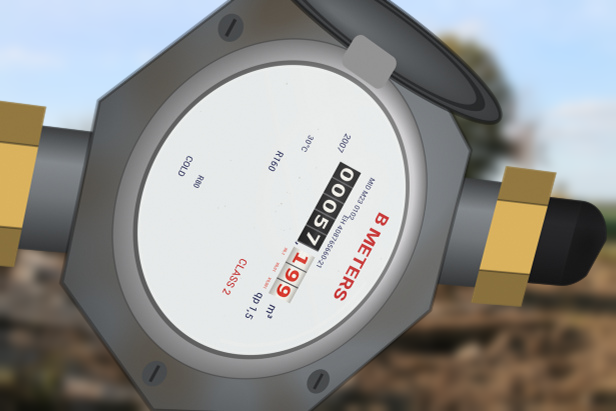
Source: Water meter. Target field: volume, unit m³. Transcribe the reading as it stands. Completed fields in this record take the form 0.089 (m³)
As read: 57.199 (m³)
